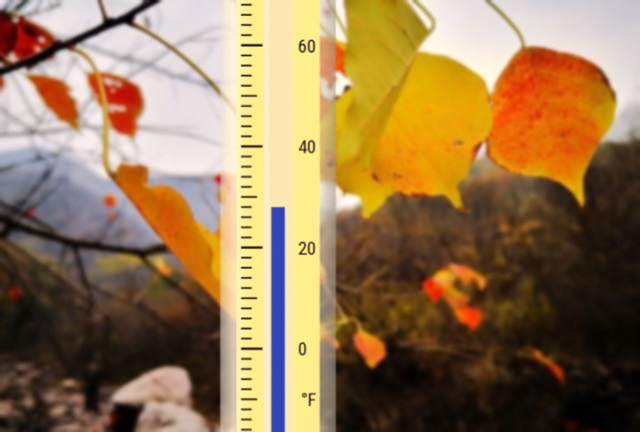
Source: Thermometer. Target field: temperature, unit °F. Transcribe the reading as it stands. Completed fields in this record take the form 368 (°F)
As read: 28 (°F)
